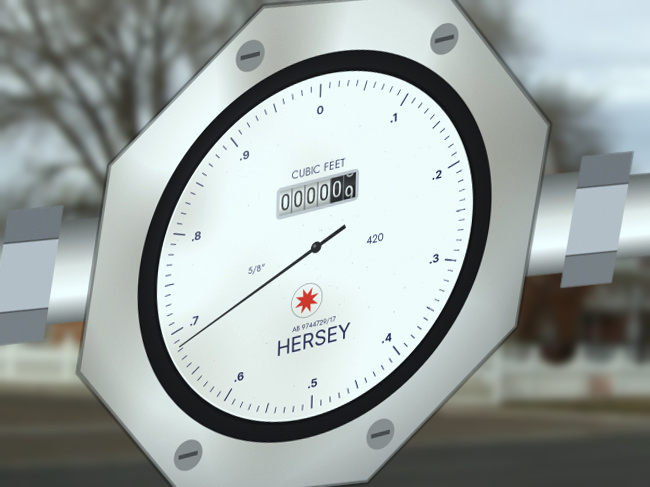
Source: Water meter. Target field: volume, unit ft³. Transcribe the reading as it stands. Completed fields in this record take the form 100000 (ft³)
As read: 8.68 (ft³)
